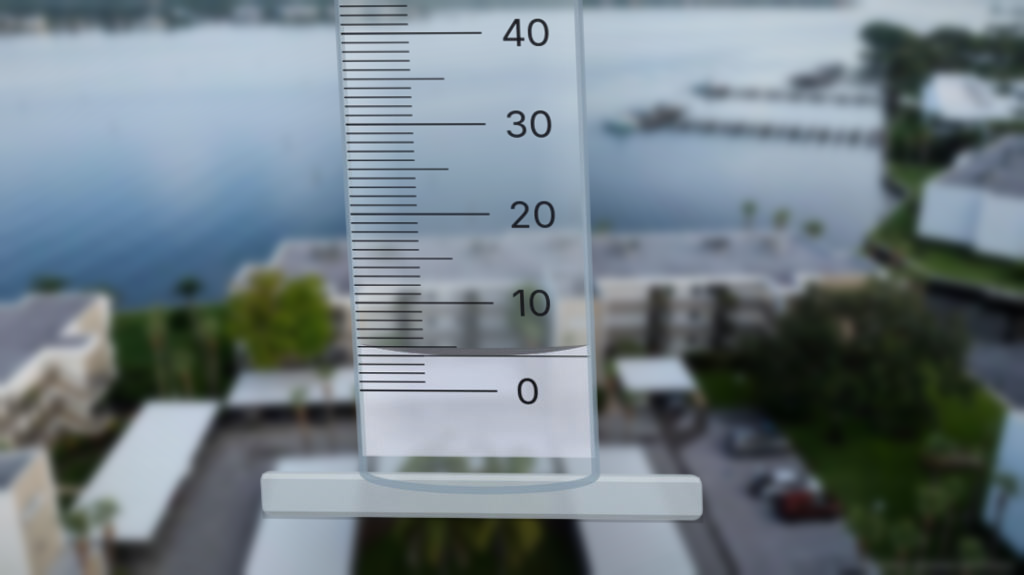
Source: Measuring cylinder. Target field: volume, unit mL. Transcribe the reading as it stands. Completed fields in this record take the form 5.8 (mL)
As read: 4 (mL)
